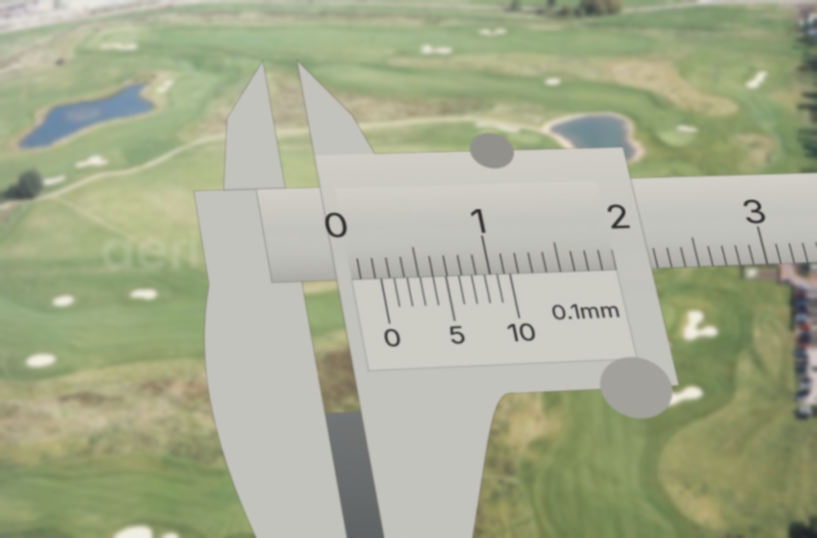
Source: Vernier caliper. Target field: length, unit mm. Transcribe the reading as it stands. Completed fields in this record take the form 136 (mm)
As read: 2.4 (mm)
